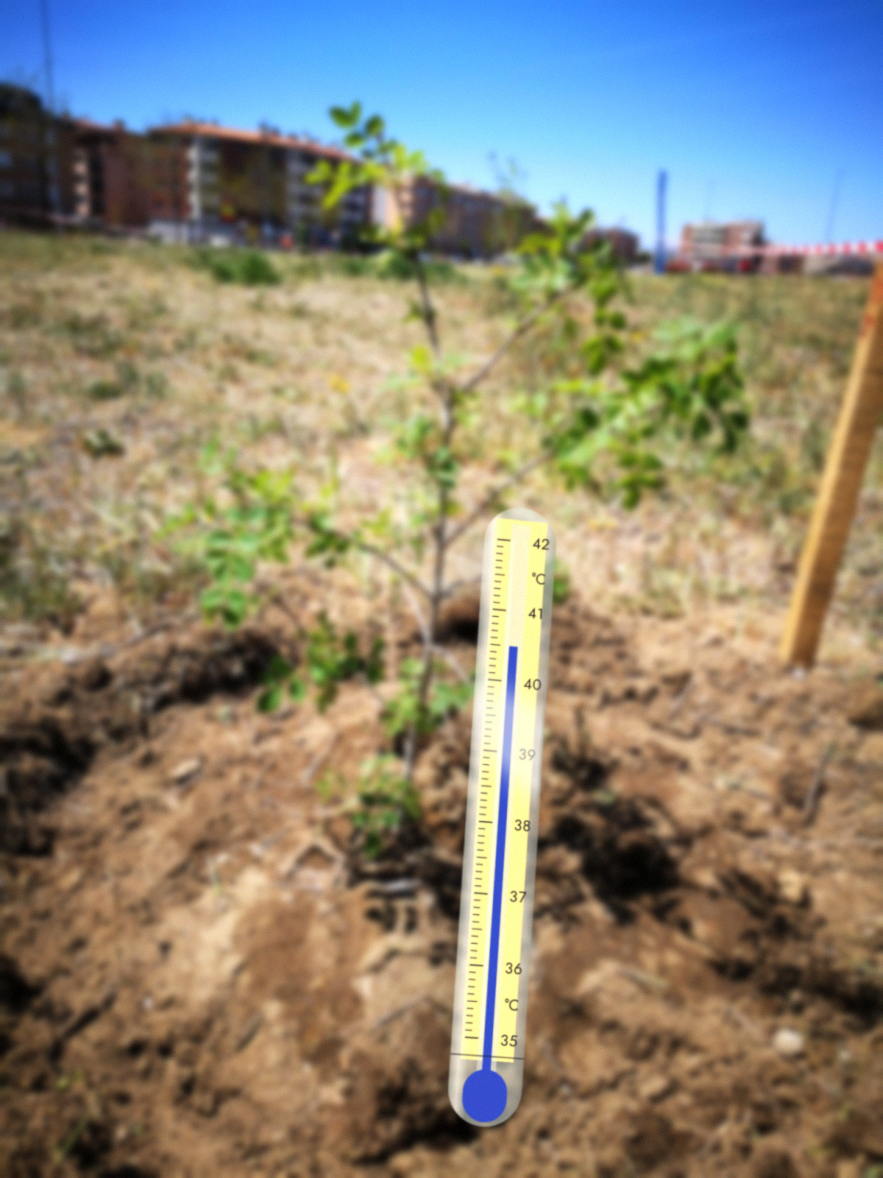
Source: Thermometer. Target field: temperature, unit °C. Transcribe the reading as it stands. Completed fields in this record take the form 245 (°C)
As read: 40.5 (°C)
